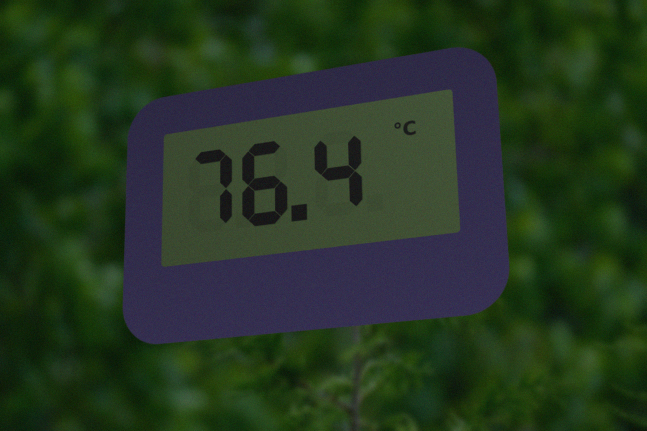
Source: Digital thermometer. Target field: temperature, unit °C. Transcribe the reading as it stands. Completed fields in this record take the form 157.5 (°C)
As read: 76.4 (°C)
